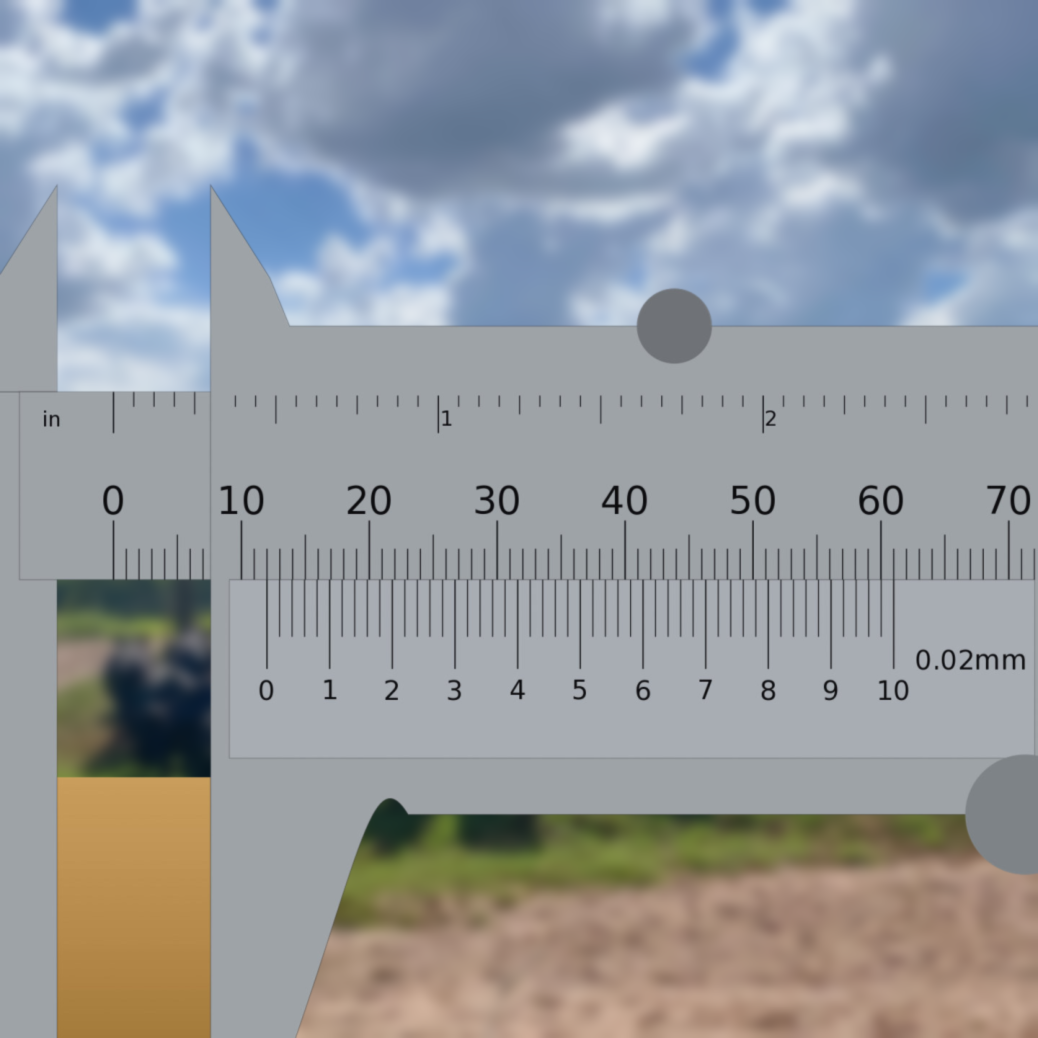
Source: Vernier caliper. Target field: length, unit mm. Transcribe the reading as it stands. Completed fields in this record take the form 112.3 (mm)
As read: 12.0 (mm)
